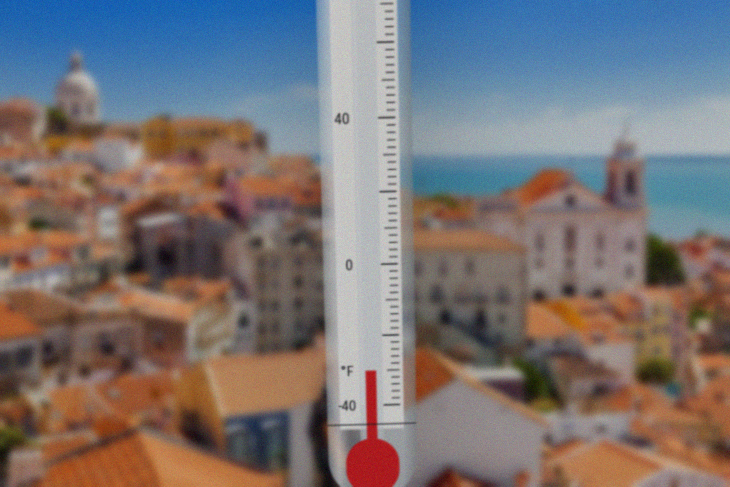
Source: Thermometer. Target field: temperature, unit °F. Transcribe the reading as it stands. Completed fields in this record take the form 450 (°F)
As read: -30 (°F)
